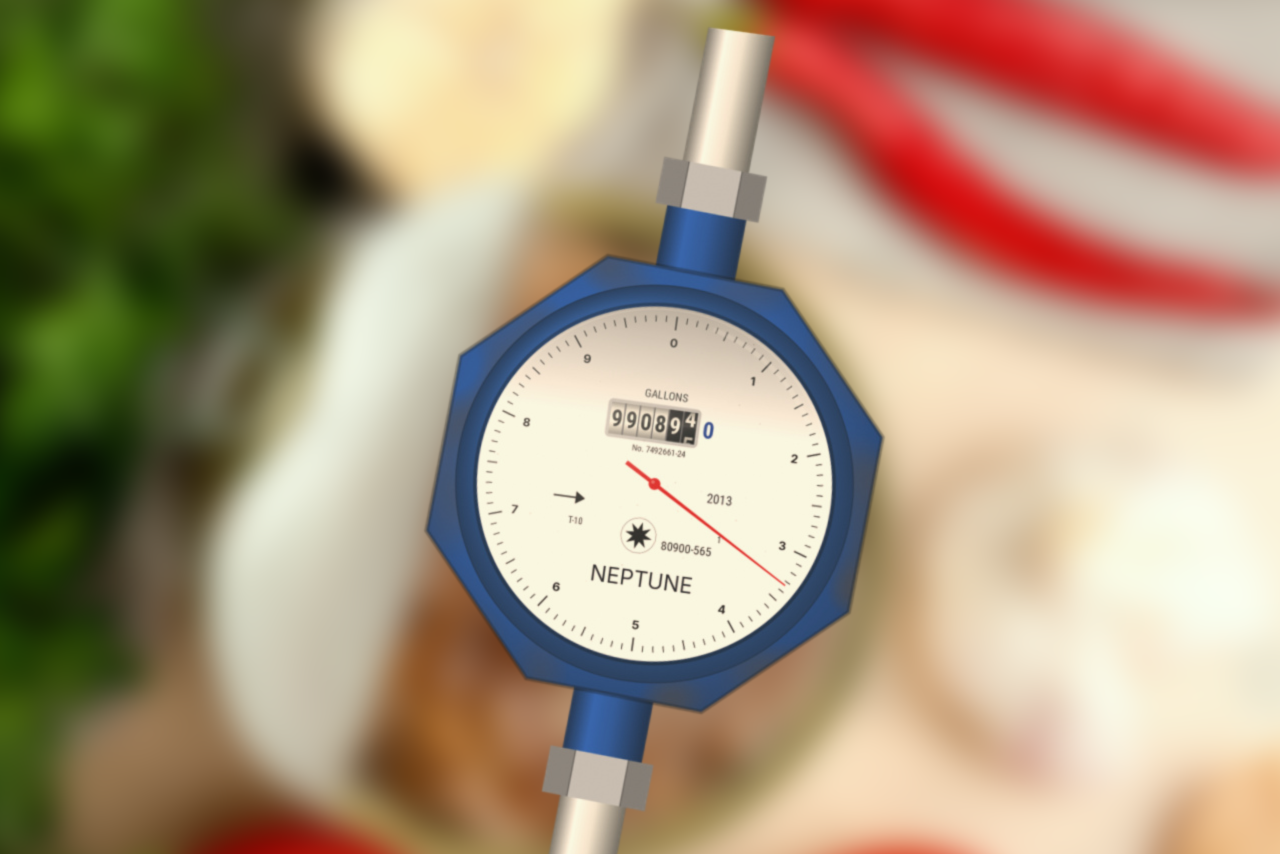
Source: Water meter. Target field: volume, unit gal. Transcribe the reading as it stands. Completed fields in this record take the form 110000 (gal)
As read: 9908943.3 (gal)
